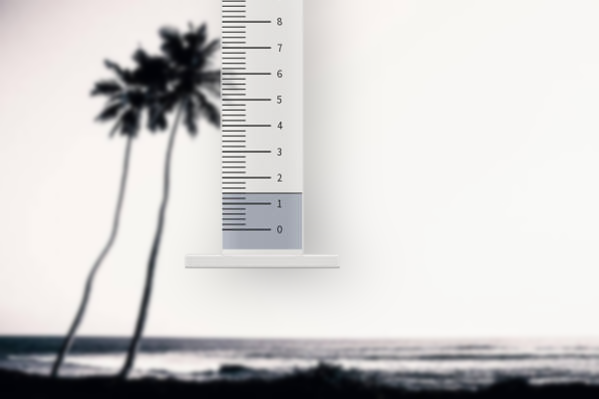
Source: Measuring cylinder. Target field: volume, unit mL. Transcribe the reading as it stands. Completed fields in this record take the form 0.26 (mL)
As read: 1.4 (mL)
